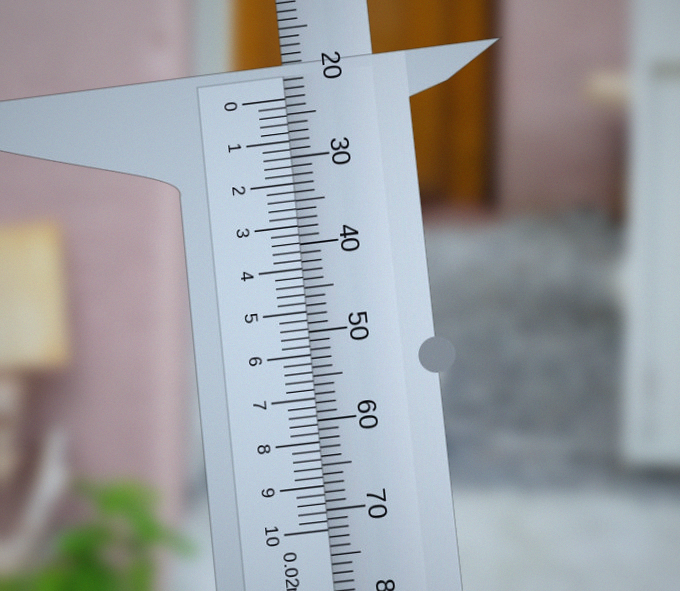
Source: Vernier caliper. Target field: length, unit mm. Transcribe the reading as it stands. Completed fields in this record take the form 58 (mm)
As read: 23.2 (mm)
